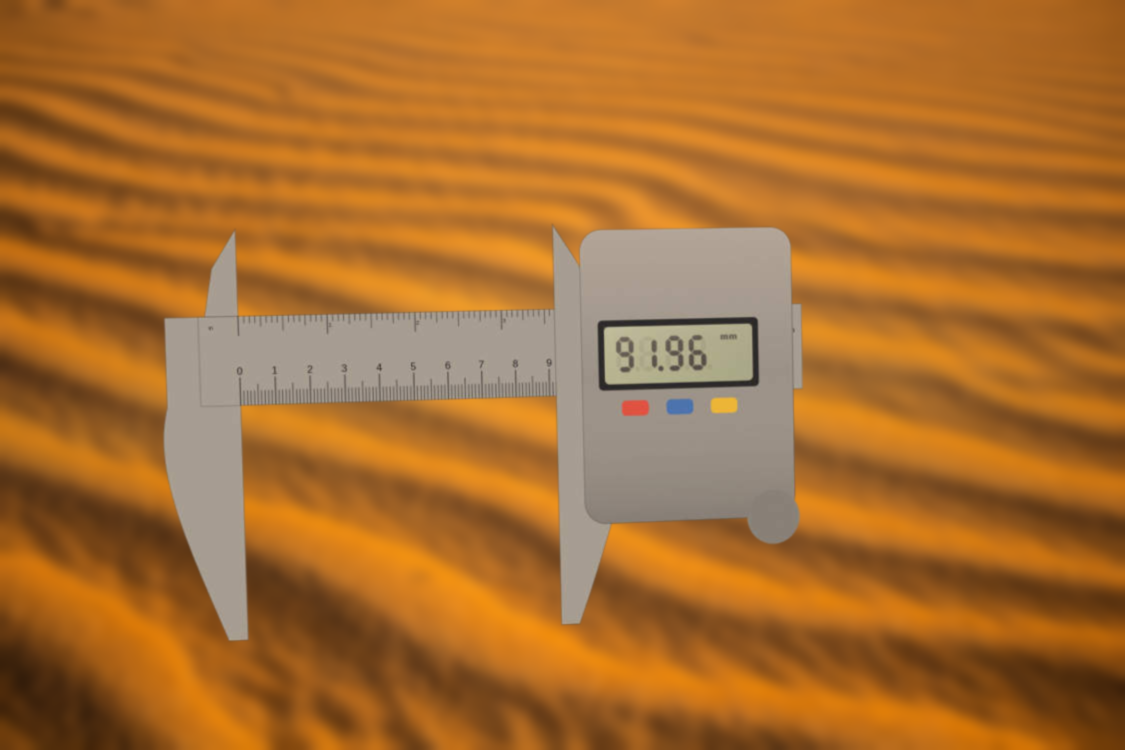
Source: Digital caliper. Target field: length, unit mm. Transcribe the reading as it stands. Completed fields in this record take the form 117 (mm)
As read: 91.96 (mm)
